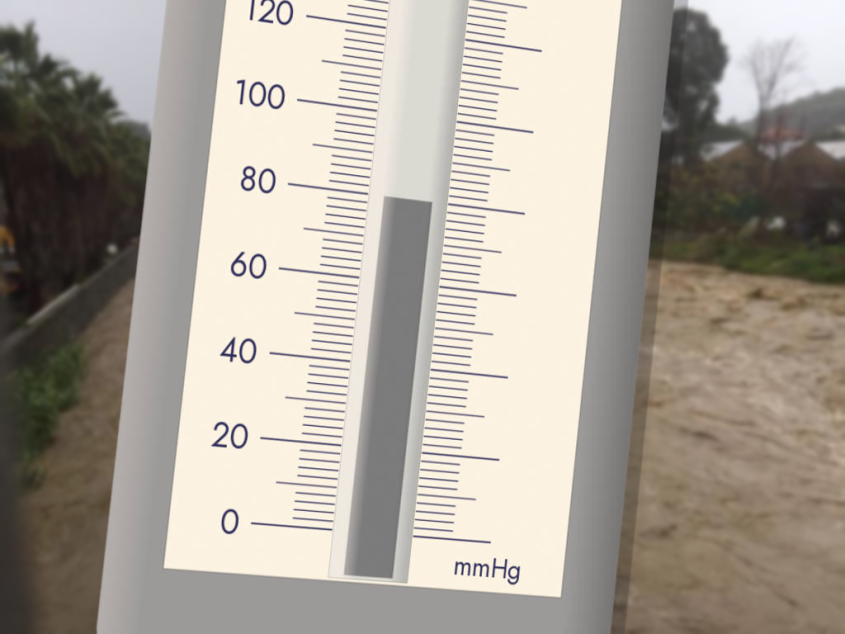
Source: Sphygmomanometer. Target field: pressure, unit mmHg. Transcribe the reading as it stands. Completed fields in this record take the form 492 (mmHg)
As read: 80 (mmHg)
